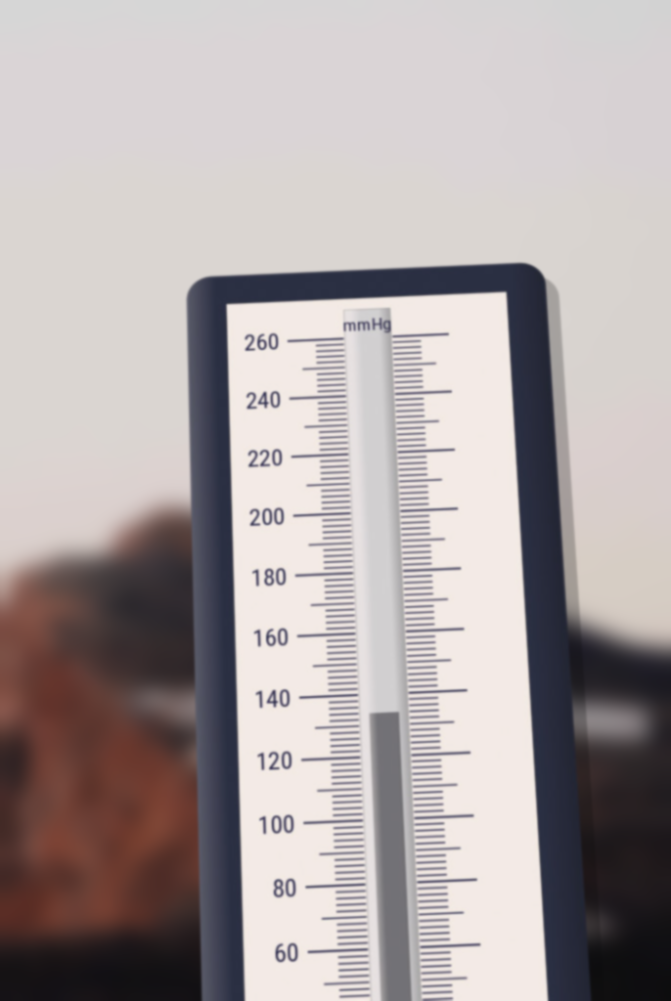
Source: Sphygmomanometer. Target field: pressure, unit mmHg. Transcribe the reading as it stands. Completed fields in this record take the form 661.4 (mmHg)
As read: 134 (mmHg)
